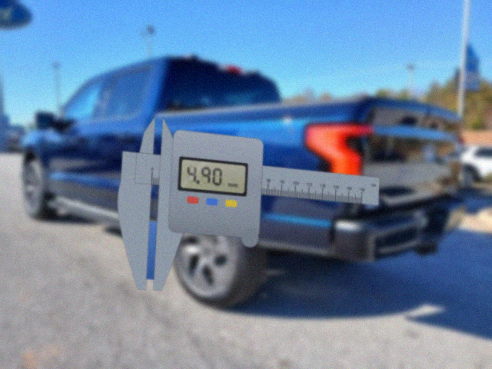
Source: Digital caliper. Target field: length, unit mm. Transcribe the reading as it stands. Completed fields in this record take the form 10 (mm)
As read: 4.90 (mm)
